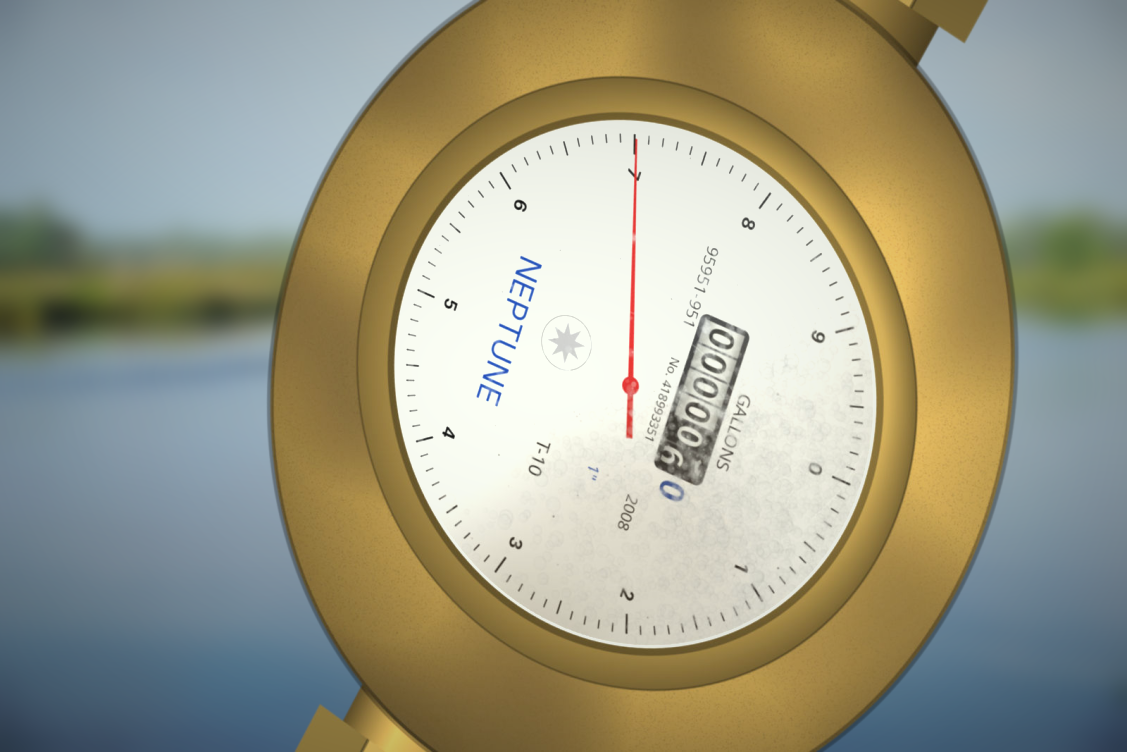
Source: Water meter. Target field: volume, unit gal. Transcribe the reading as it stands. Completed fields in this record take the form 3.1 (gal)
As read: 57.0 (gal)
